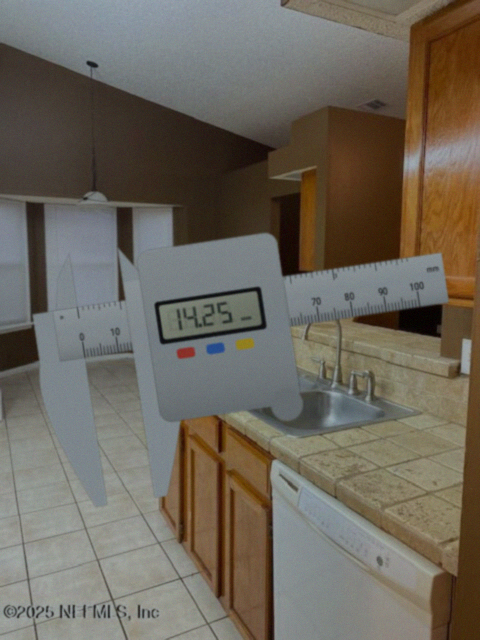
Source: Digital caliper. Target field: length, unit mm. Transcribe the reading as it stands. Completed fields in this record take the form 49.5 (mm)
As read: 14.25 (mm)
